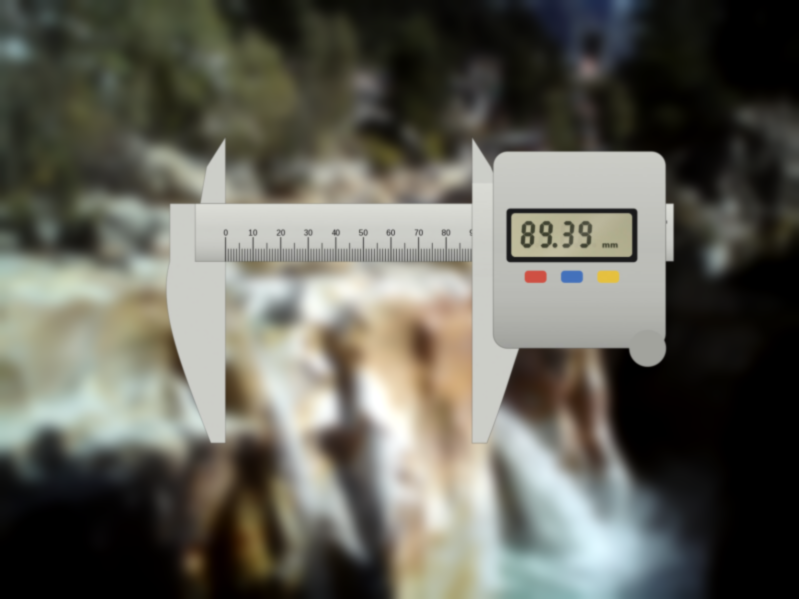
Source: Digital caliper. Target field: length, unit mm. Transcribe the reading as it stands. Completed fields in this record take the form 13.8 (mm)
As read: 89.39 (mm)
